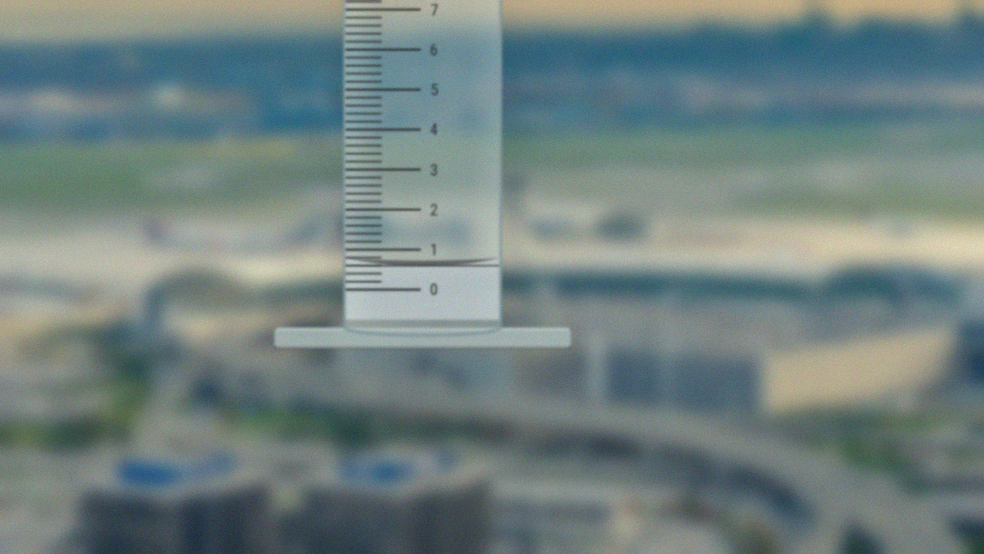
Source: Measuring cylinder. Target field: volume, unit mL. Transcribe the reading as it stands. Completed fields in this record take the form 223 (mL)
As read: 0.6 (mL)
